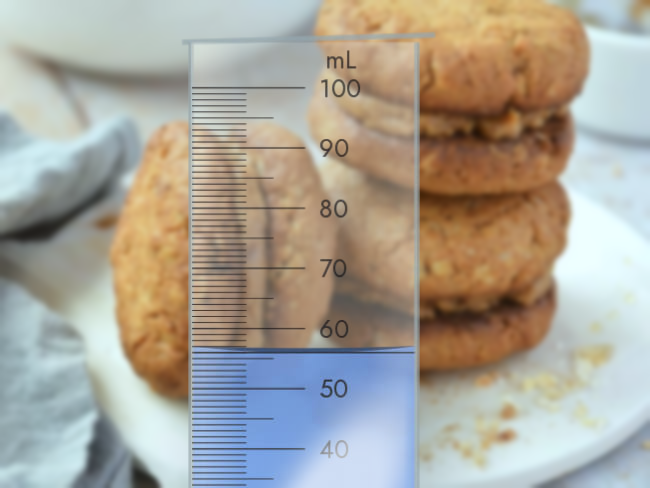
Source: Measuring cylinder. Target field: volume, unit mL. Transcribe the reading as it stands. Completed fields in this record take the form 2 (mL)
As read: 56 (mL)
